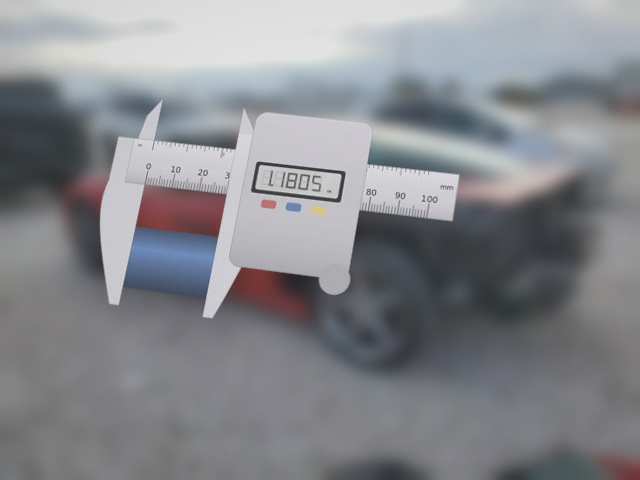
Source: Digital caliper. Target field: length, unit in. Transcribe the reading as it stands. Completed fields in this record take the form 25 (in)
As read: 1.1805 (in)
